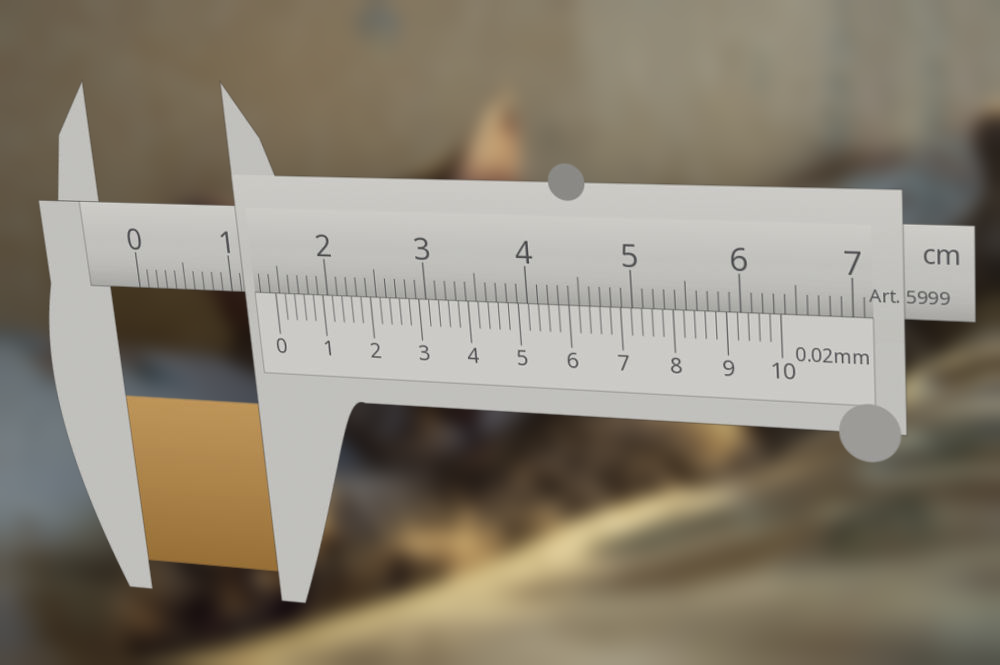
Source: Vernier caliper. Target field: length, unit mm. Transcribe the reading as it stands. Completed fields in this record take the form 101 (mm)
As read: 14.6 (mm)
